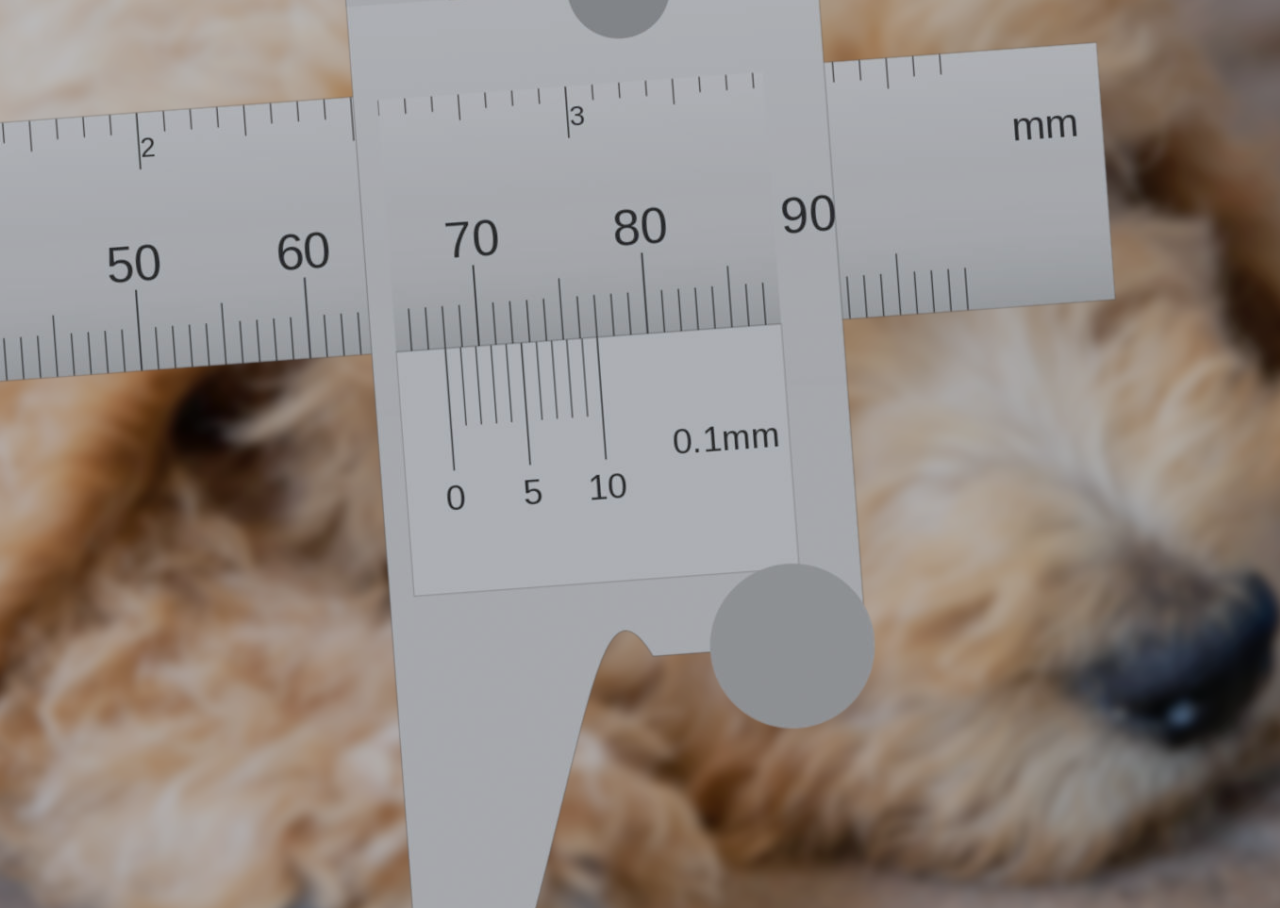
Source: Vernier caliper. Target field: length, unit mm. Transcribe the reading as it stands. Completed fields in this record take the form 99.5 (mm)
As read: 68.0 (mm)
